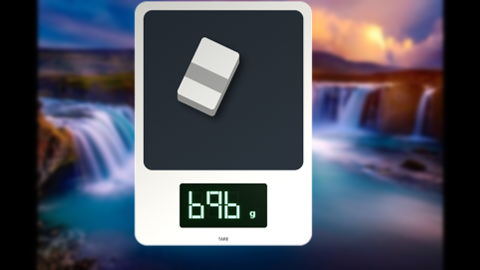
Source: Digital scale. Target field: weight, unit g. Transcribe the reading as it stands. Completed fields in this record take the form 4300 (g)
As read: 696 (g)
